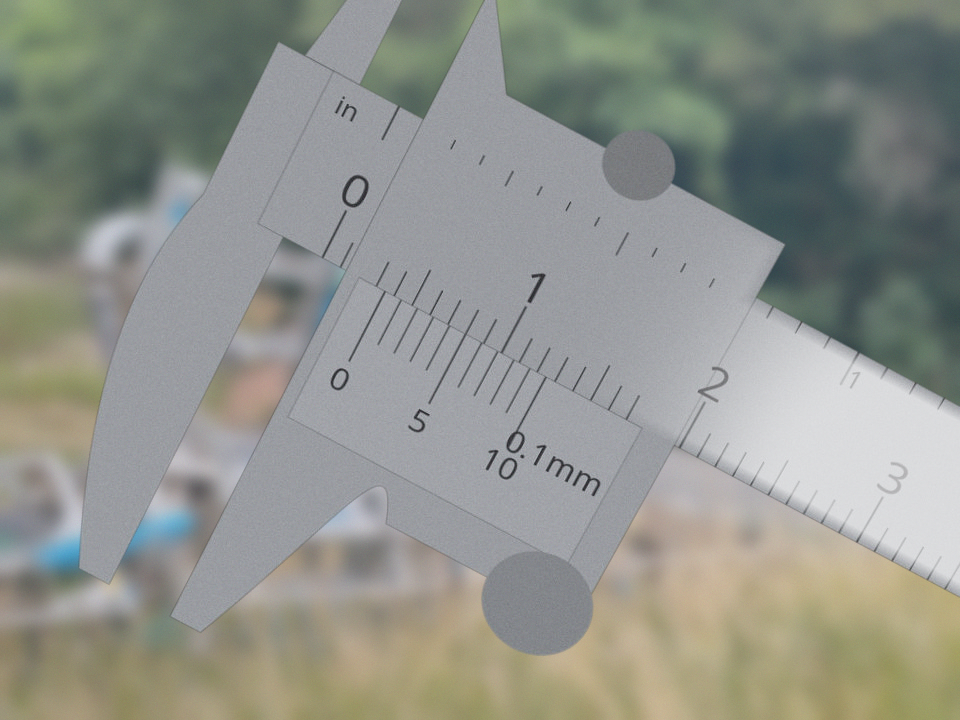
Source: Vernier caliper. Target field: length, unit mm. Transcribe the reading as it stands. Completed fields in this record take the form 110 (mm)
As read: 3.5 (mm)
